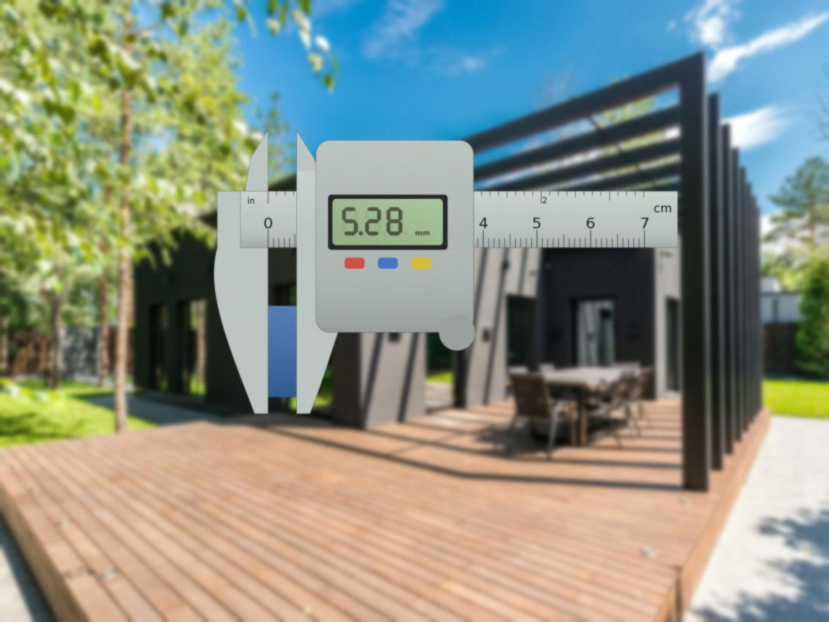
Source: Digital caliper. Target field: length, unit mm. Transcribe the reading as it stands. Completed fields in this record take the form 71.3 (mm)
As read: 5.28 (mm)
